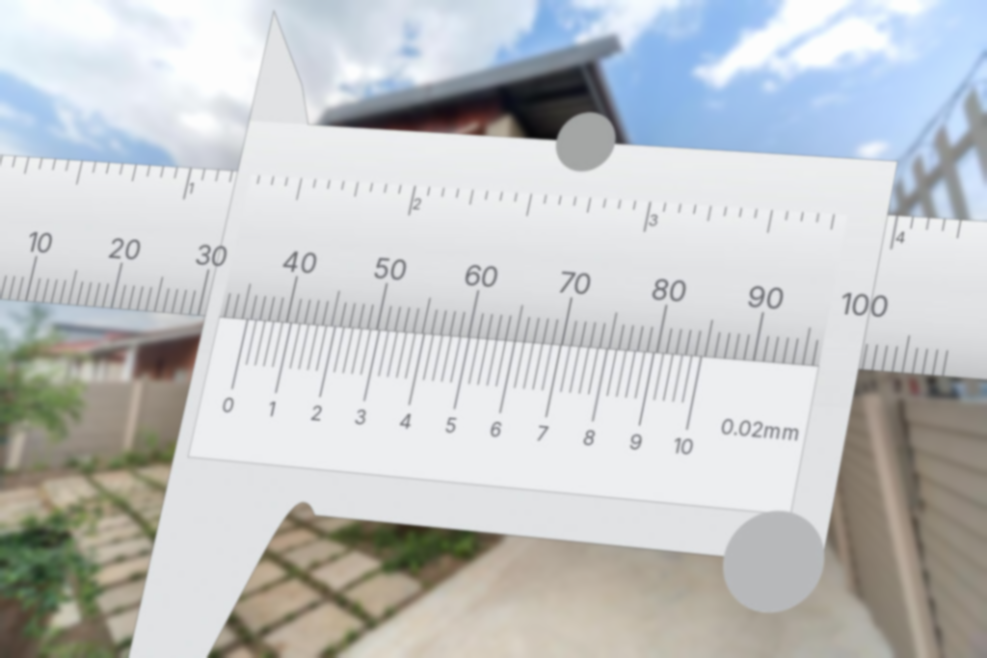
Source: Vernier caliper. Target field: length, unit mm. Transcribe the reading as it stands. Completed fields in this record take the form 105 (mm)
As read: 35.6 (mm)
